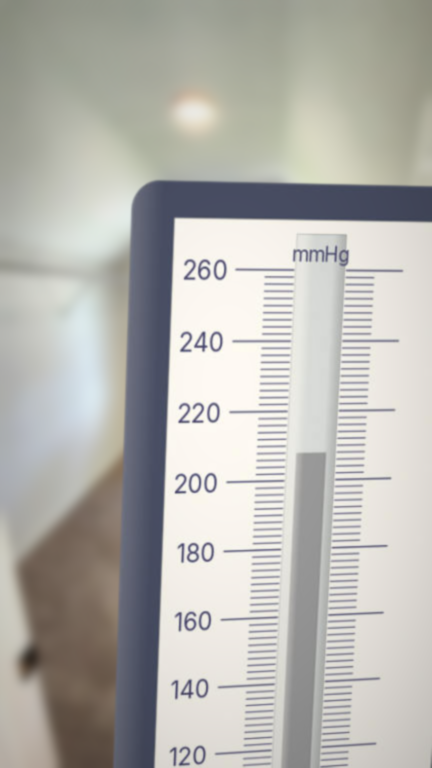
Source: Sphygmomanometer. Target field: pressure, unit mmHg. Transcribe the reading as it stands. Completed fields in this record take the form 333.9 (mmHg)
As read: 208 (mmHg)
